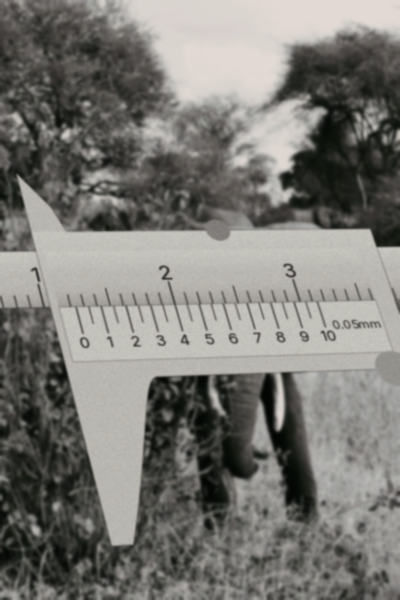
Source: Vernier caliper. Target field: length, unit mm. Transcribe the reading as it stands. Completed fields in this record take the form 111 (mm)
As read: 12.4 (mm)
